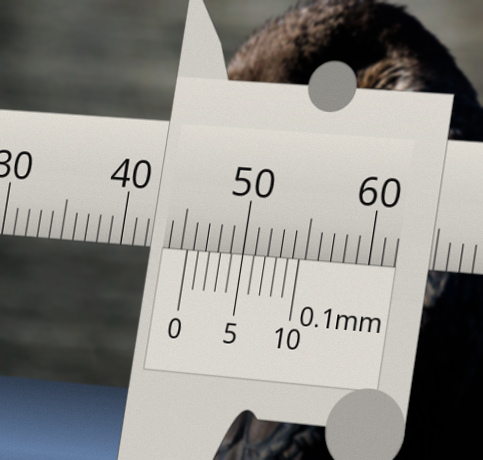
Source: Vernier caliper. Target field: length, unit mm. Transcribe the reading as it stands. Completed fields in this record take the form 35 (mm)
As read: 45.5 (mm)
